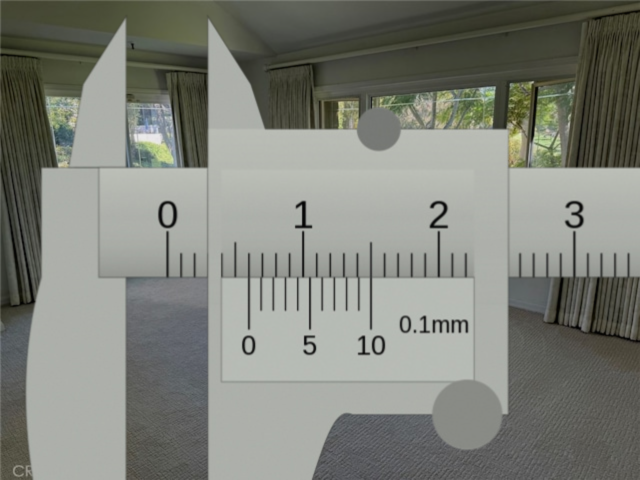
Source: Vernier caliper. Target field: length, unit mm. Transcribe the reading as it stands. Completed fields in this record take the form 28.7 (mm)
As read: 6.0 (mm)
